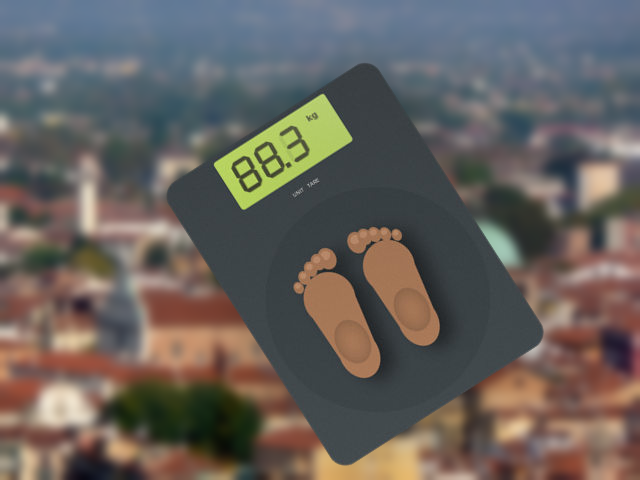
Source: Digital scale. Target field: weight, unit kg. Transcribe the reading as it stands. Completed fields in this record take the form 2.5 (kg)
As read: 88.3 (kg)
